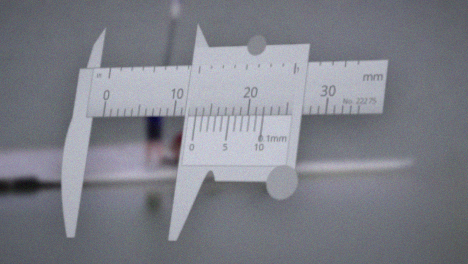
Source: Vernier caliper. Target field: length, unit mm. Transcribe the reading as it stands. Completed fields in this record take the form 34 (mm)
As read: 13.0 (mm)
